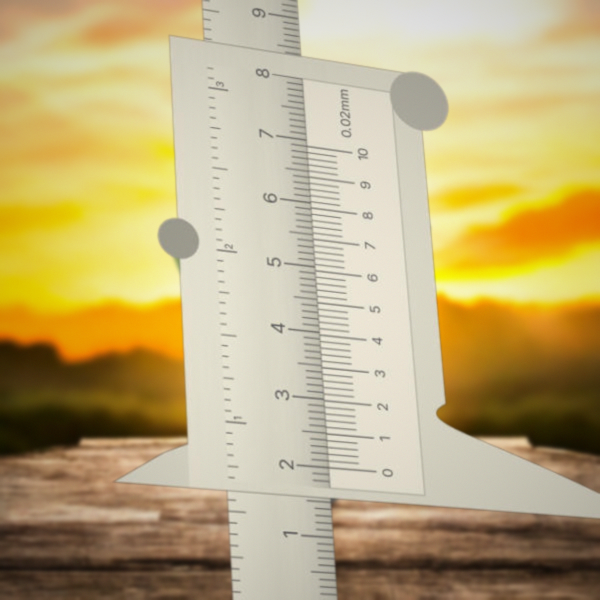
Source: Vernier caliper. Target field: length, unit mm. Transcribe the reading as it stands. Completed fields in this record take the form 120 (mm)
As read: 20.0 (mm)
